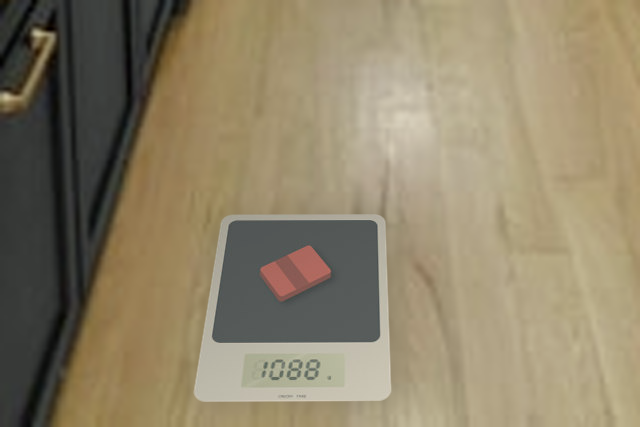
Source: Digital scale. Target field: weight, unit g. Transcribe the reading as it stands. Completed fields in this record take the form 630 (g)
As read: 1088 (g)
